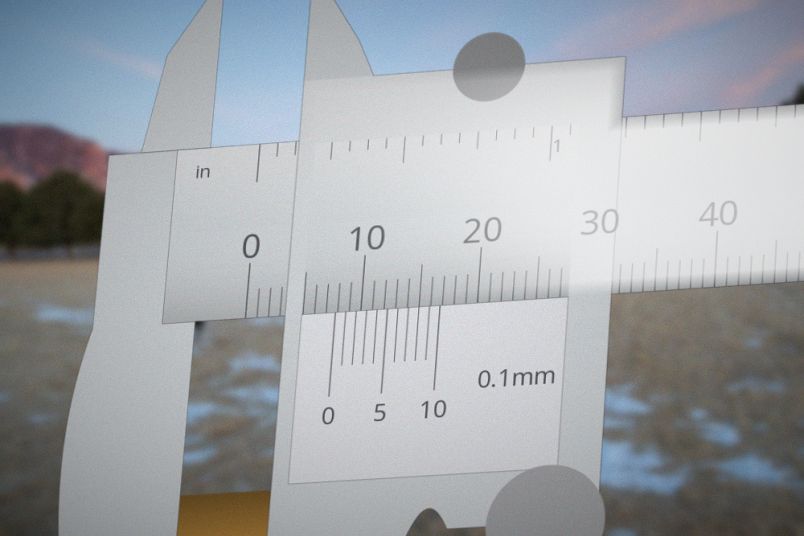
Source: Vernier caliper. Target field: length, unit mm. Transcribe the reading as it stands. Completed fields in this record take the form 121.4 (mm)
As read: 7.8 (mm)
